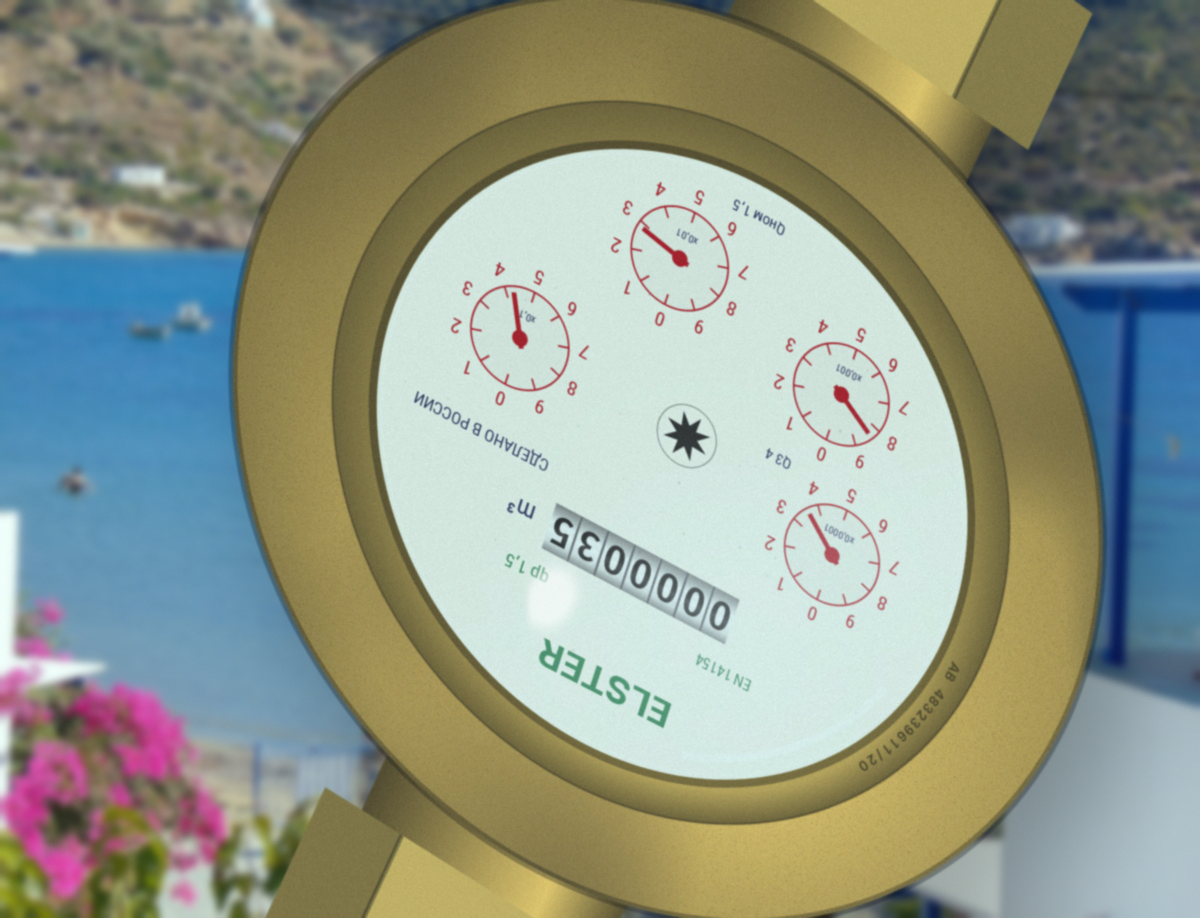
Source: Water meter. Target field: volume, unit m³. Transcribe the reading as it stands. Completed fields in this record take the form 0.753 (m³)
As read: 35.4283 (m³)
